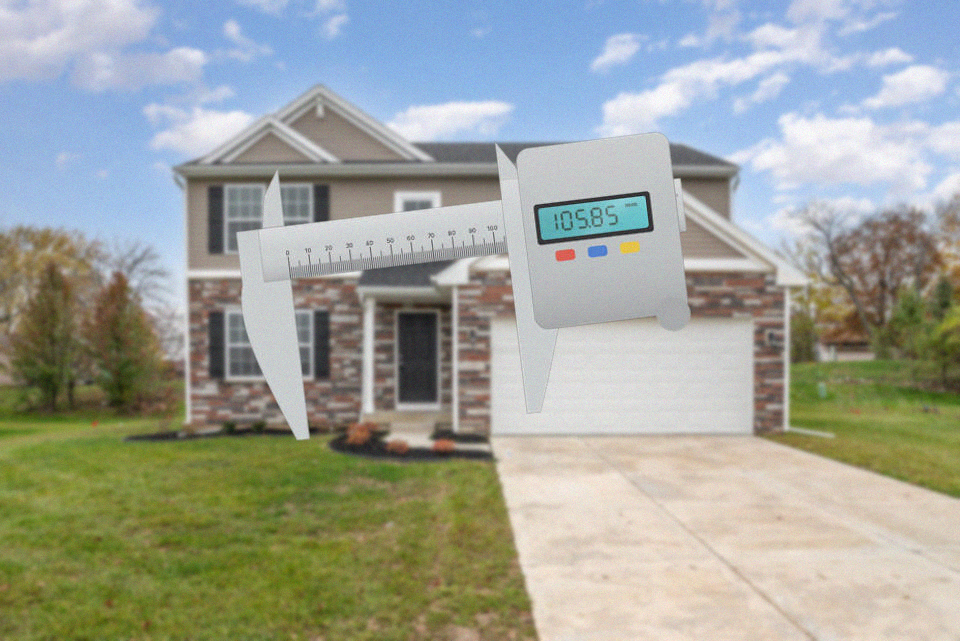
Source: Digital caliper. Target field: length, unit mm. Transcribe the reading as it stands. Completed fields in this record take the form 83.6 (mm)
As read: 105.85 (mm)
